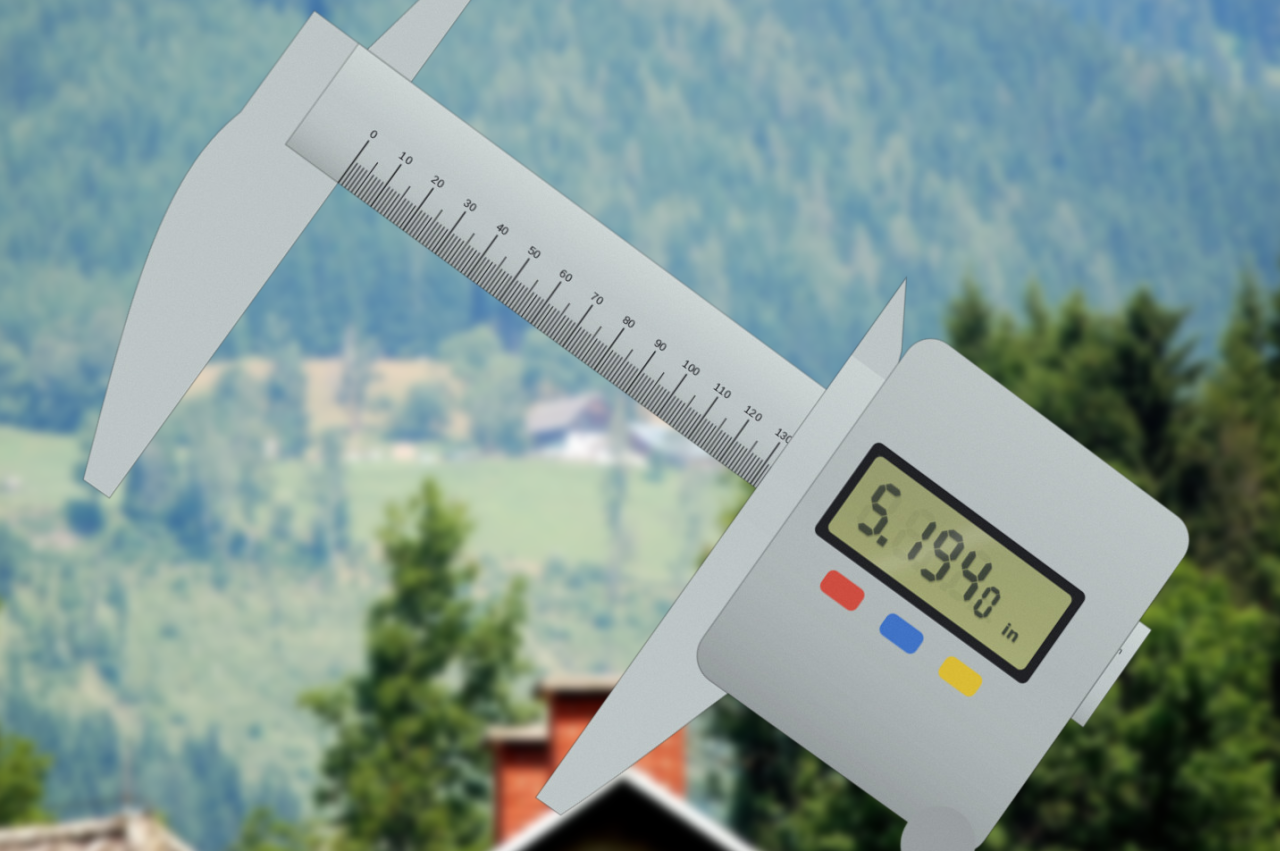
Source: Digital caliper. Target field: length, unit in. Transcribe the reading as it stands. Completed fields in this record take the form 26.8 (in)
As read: 5.1940 (in)
